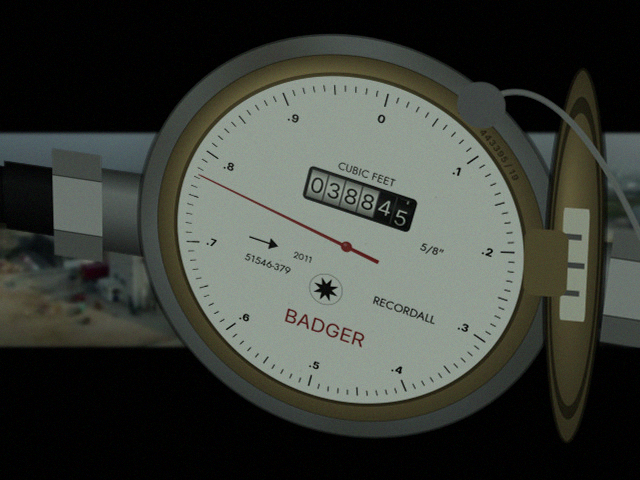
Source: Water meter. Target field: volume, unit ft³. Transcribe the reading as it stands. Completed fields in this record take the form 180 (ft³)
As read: 38844.77 (ft³)
